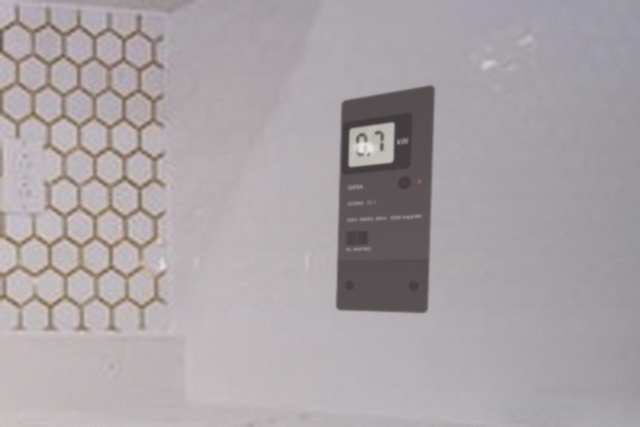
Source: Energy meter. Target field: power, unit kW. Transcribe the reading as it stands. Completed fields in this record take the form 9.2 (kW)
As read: 0.7 (kW)
